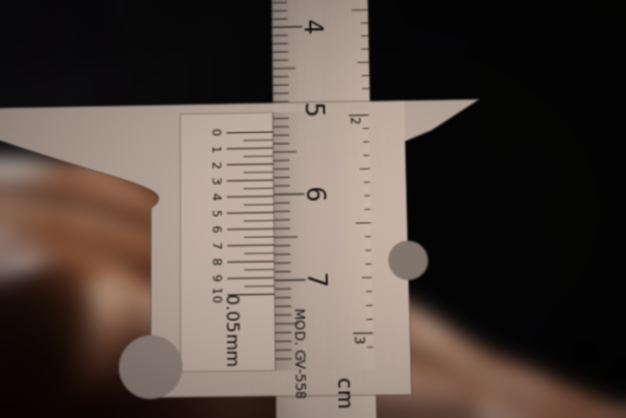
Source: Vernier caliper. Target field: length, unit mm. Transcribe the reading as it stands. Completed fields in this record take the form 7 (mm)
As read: 52.6 (mm)
